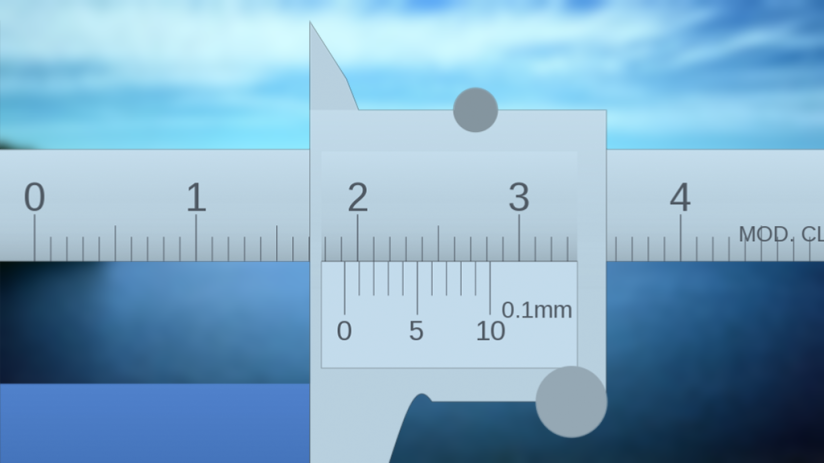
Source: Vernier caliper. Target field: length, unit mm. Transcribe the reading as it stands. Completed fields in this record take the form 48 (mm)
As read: 19.2 (mm)
